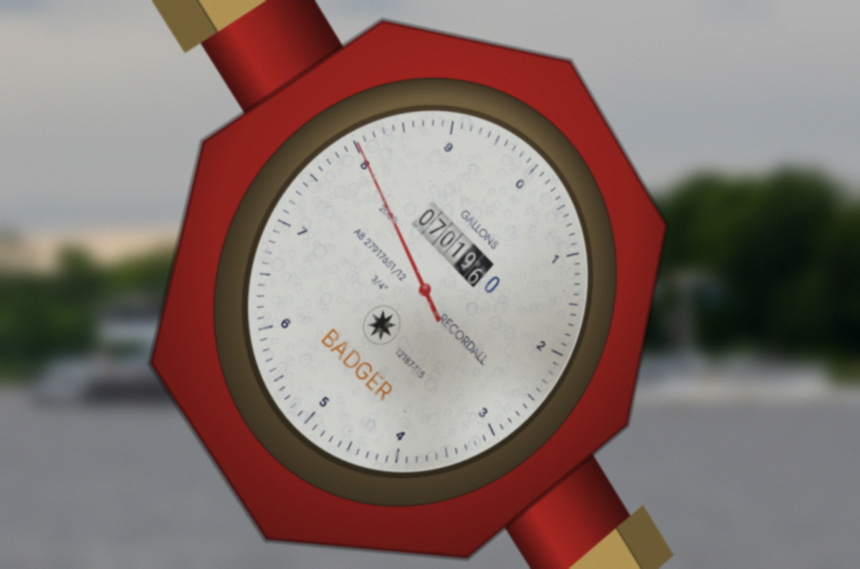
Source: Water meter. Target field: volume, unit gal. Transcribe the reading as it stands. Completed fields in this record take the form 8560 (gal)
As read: 701958.0 (gal)
